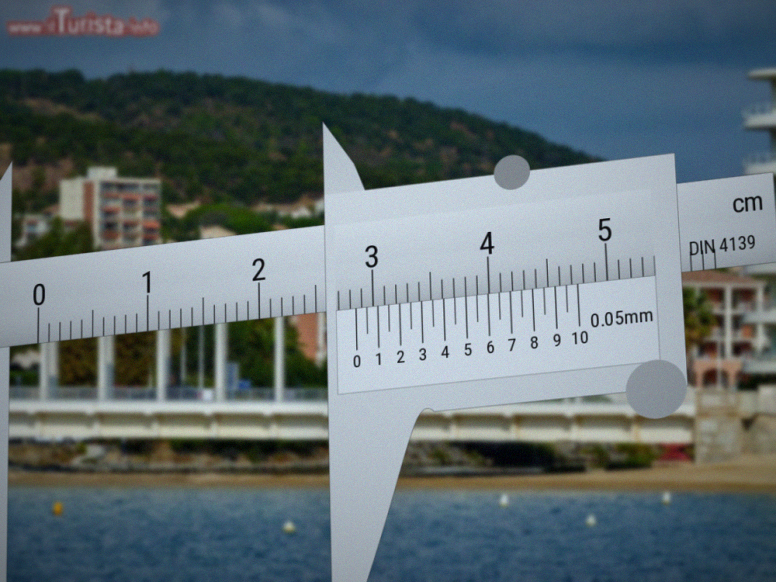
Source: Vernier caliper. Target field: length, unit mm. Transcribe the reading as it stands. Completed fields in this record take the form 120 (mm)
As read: 28.5 (mm)
